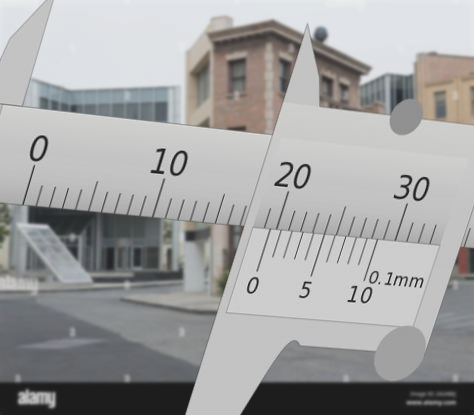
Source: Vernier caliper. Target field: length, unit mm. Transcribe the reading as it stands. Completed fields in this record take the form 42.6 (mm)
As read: 19.5 (mm)
